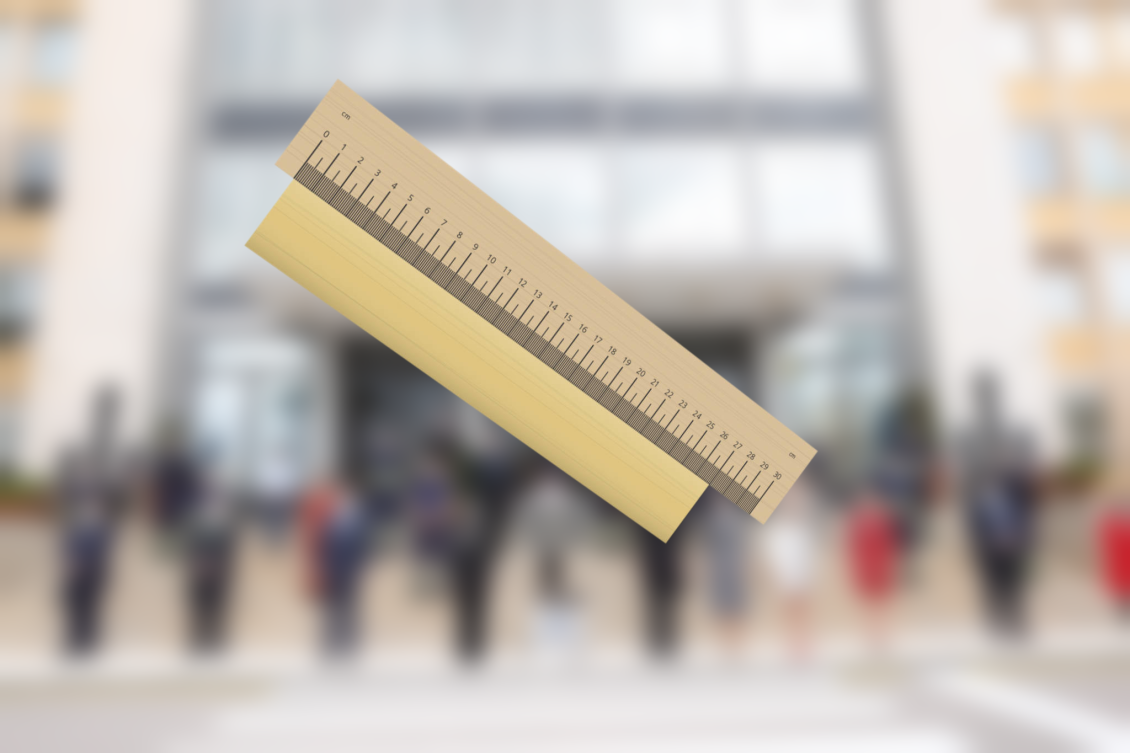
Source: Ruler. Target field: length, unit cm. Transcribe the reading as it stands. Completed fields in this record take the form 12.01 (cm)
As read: 27 (cm)
